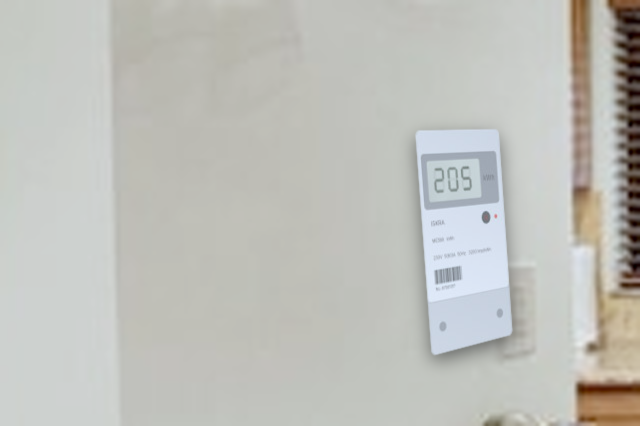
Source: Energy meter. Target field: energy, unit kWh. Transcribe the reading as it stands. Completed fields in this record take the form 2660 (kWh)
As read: 205 (kWh)
